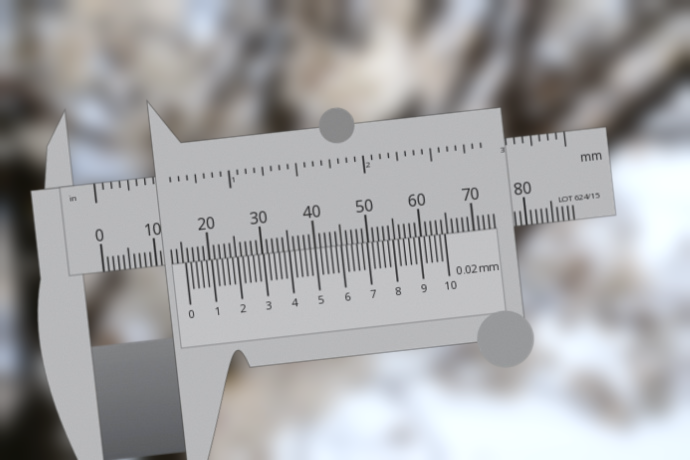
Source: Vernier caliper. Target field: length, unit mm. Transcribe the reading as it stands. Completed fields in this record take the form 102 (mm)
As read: 15.5 (mm)
